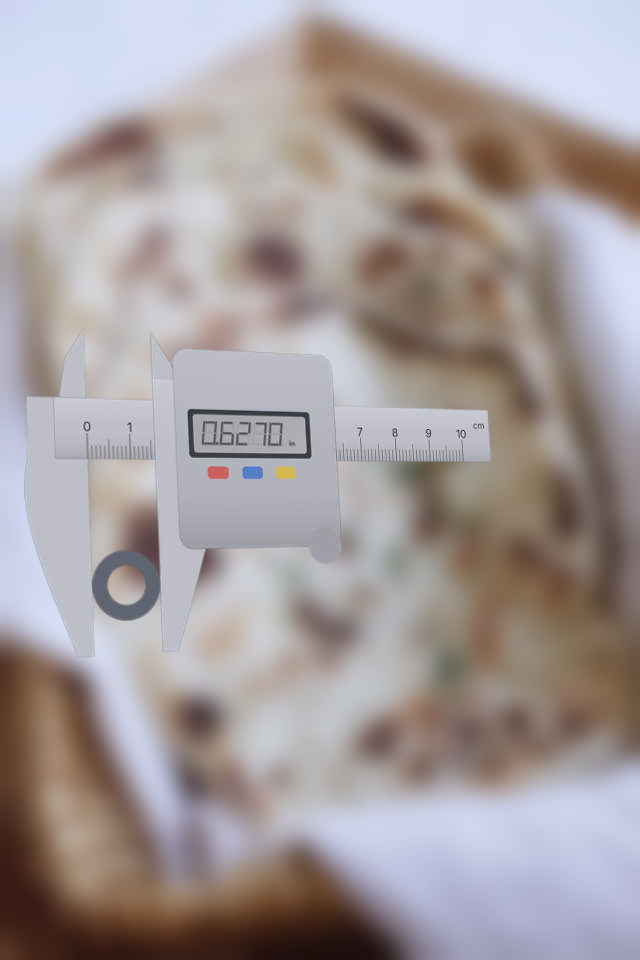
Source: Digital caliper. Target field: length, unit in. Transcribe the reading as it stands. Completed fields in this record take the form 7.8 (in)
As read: 0.6270 (in)
